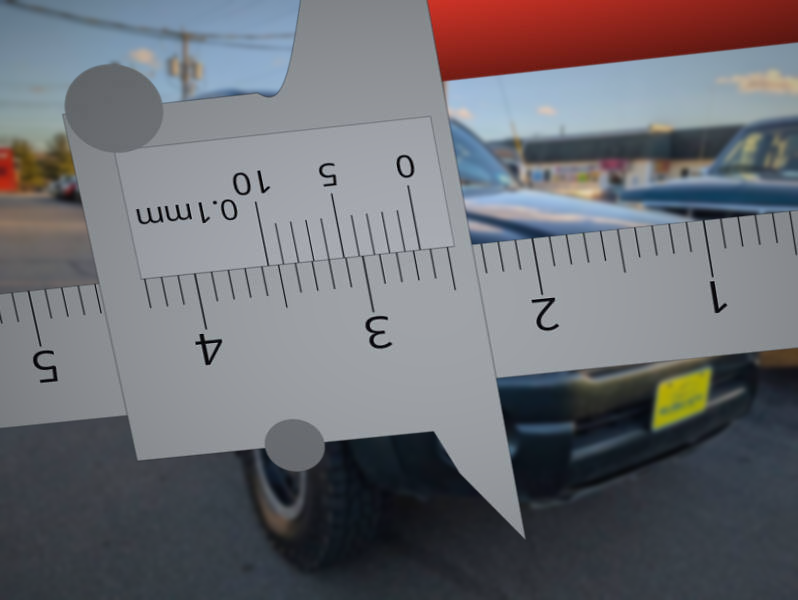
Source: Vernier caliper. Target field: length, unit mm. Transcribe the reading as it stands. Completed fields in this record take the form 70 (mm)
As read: 26.6 (mm)
